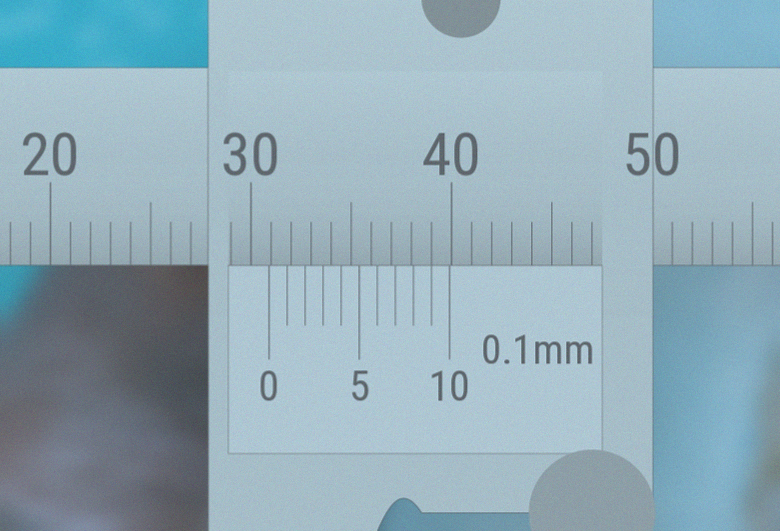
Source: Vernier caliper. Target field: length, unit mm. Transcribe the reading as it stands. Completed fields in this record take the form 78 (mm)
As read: 30.9 (mm)
